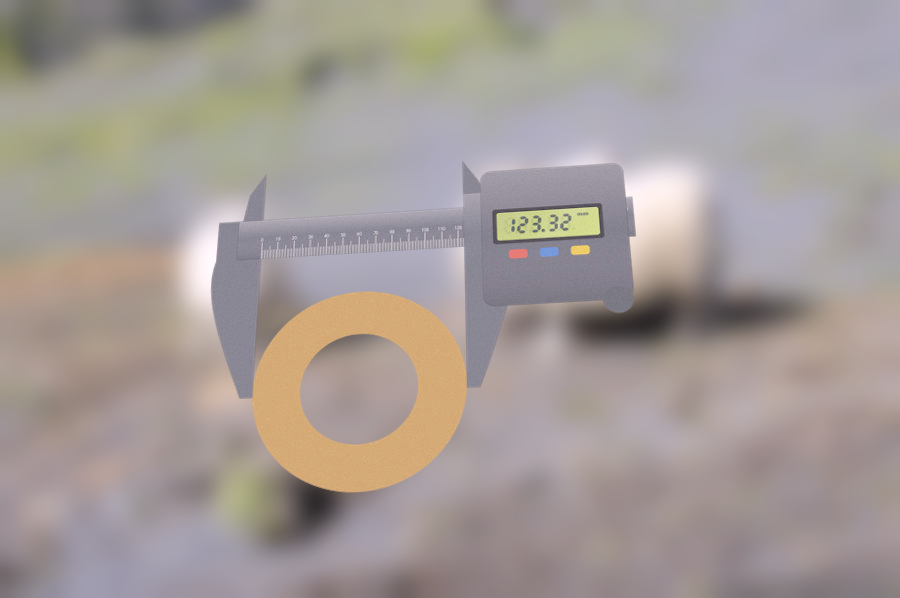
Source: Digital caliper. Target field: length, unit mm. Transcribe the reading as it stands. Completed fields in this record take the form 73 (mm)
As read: 123.32 (mm)
